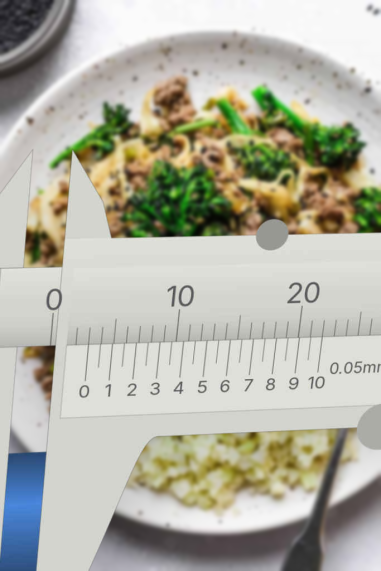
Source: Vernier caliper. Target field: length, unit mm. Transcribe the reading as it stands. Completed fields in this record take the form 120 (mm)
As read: 3.0 (mm)
